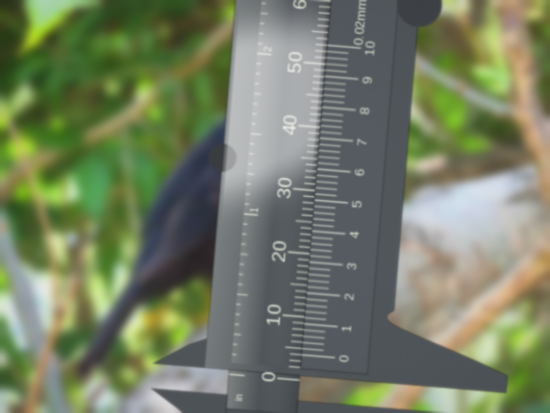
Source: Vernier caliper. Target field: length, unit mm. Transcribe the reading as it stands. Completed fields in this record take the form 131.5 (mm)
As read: 4.0 (mm)
